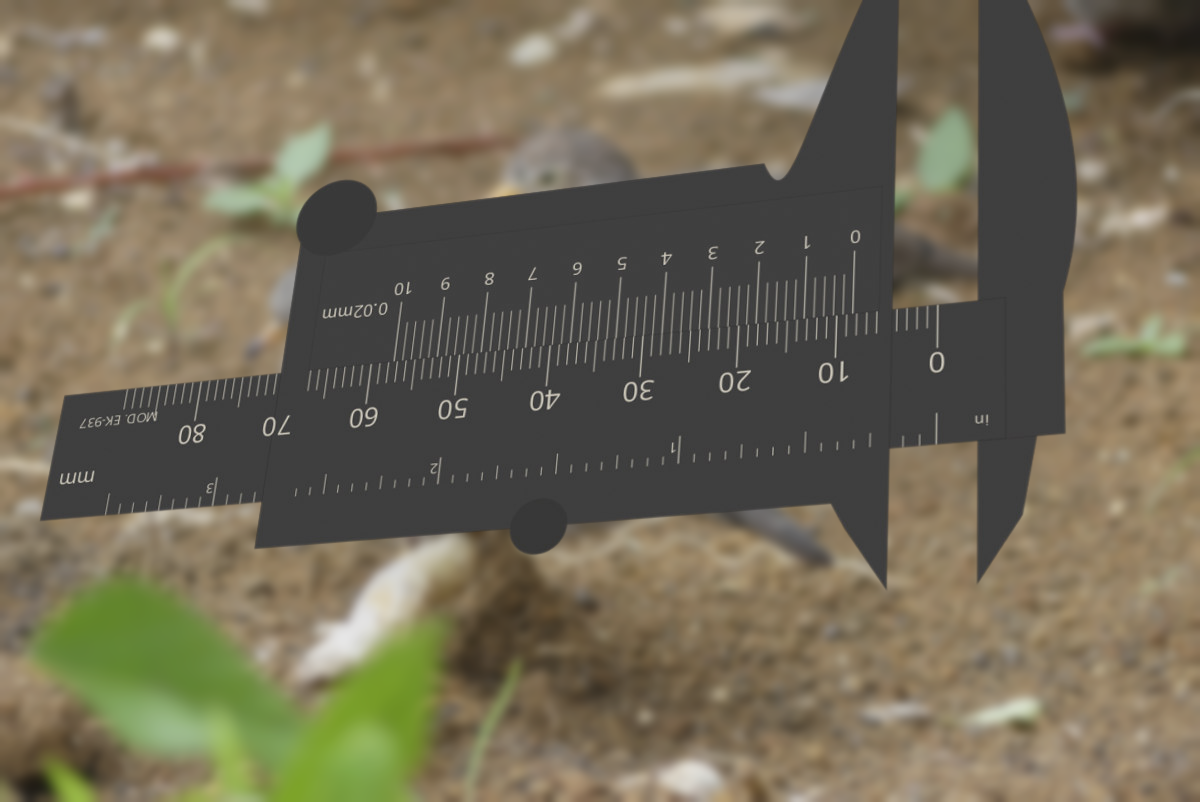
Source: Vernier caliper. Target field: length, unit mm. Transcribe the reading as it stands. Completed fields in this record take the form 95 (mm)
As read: 8.4 (mm)
